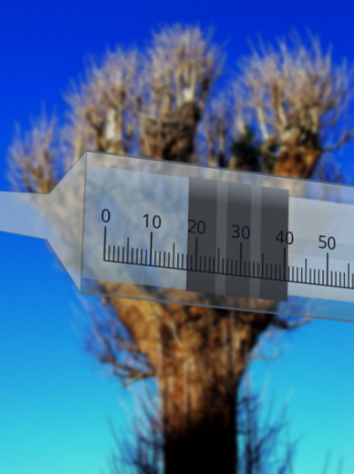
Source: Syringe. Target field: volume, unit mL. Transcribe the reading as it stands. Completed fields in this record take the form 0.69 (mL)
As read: 18 (mL)
